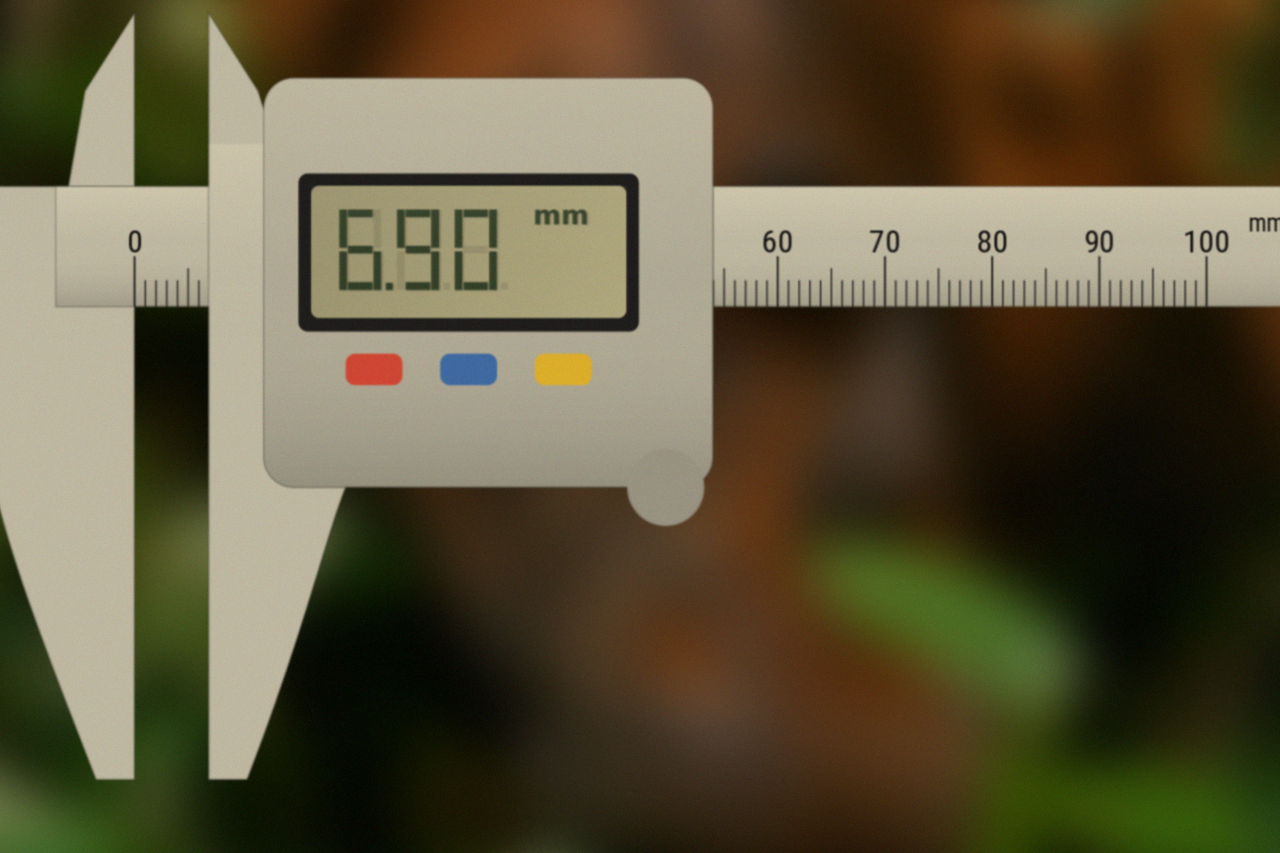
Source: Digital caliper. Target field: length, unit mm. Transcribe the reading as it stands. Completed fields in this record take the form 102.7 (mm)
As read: 6.90 (mm)
